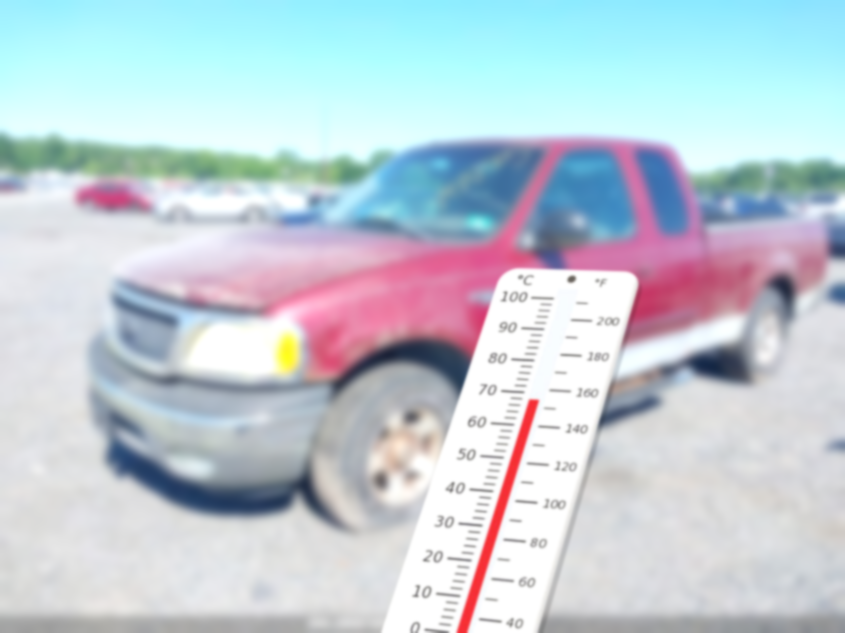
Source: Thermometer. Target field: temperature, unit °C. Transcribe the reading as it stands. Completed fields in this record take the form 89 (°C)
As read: 68 (°C)
